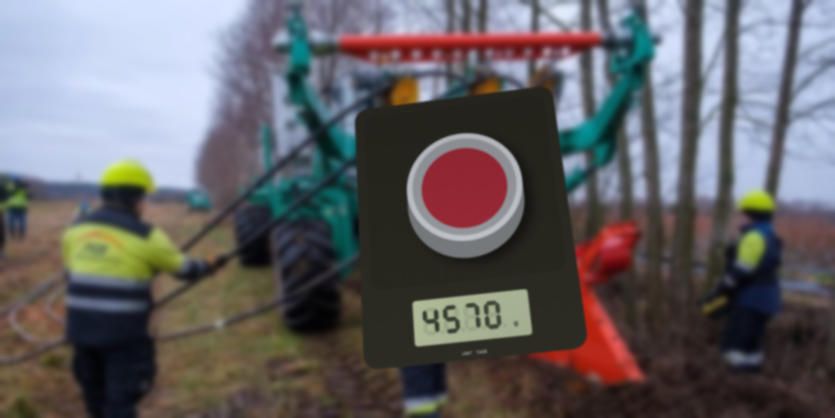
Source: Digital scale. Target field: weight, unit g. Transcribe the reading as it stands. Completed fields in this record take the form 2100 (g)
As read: 4570 (g)
